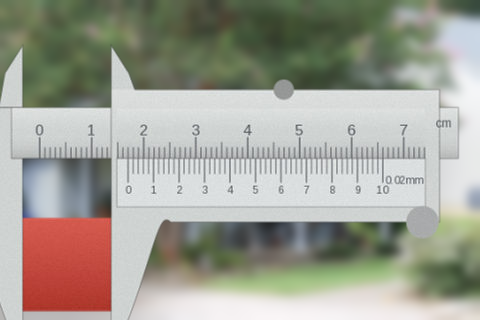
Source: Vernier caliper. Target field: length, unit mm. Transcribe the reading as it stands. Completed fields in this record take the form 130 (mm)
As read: 17.0 (mm)
